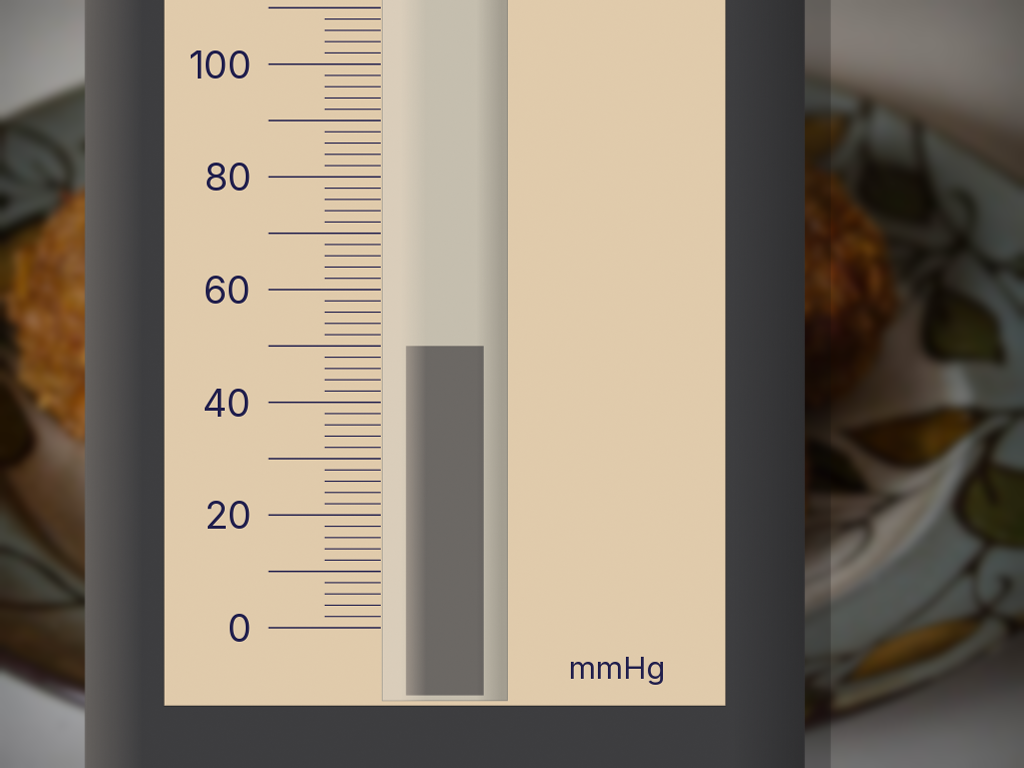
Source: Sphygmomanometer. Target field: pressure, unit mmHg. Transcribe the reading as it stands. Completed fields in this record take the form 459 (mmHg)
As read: 50 (mmHg)
